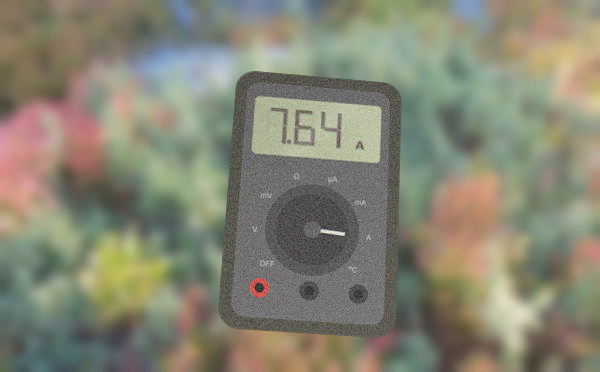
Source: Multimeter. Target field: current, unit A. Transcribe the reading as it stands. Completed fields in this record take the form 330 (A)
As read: 7.64 (A)
